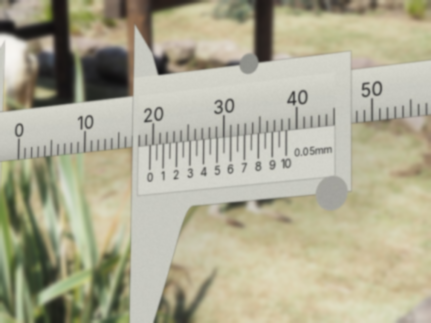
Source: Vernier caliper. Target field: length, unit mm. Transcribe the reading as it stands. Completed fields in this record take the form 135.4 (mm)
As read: 19.6 (mm)
